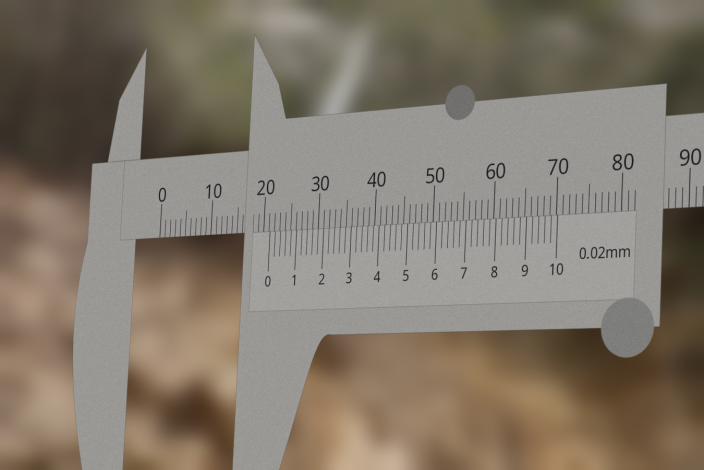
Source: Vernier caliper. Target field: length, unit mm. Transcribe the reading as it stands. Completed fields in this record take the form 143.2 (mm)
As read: 21.2 (mm)
